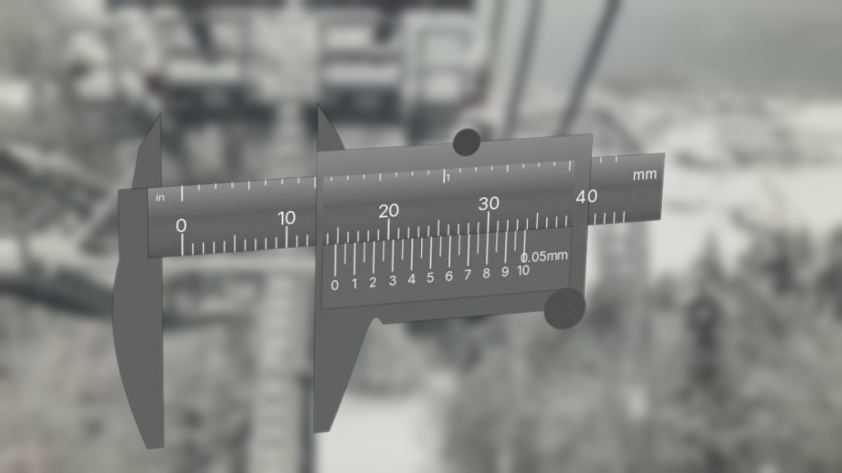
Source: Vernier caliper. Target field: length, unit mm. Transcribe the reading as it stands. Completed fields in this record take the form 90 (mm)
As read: 14.8 (mm)
